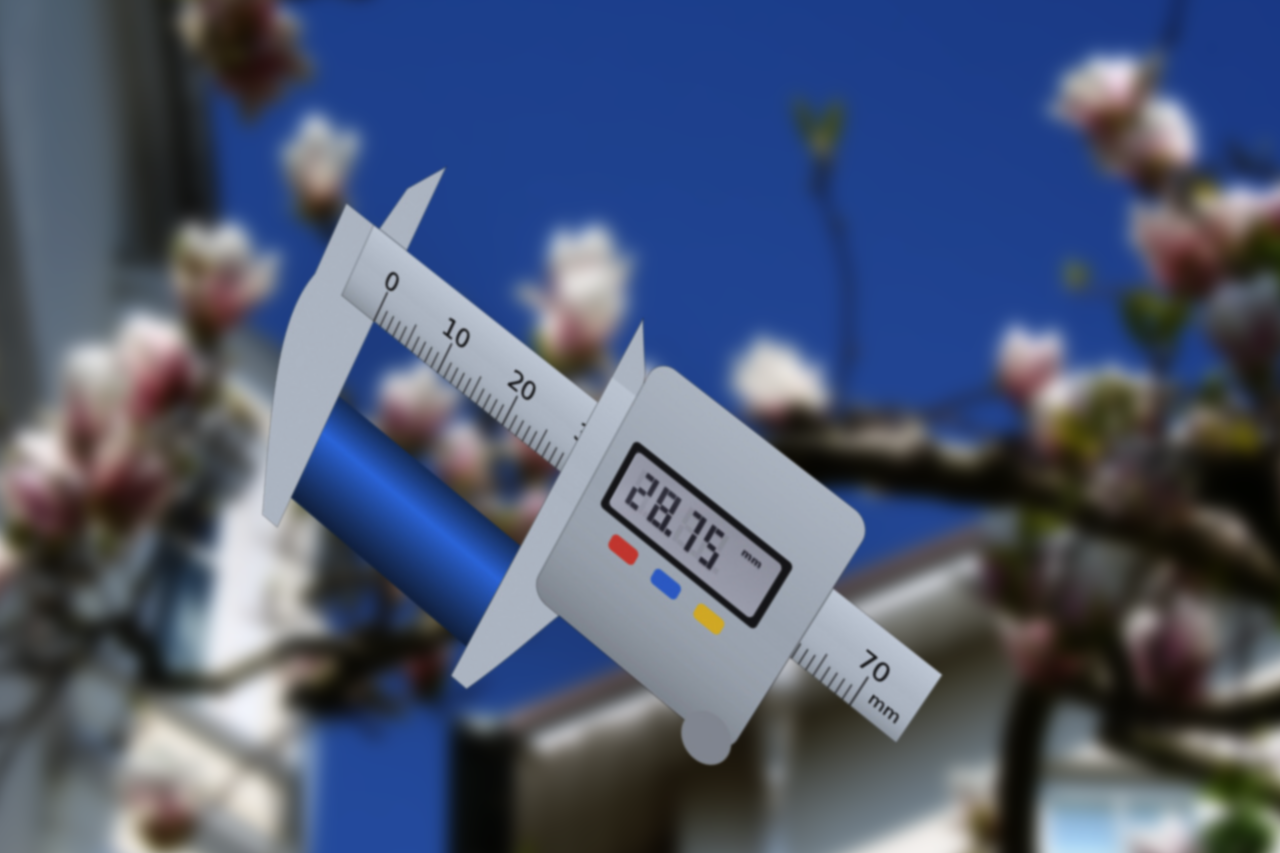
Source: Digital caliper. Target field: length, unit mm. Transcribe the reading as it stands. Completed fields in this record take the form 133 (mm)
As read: 28.75 (mm)
